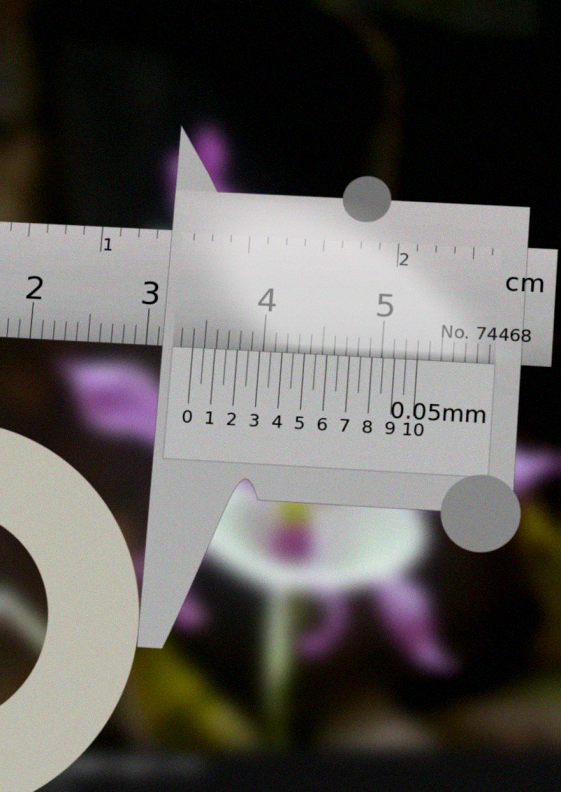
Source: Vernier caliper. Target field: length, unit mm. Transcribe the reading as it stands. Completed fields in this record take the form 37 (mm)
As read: 34.0 (mm)
